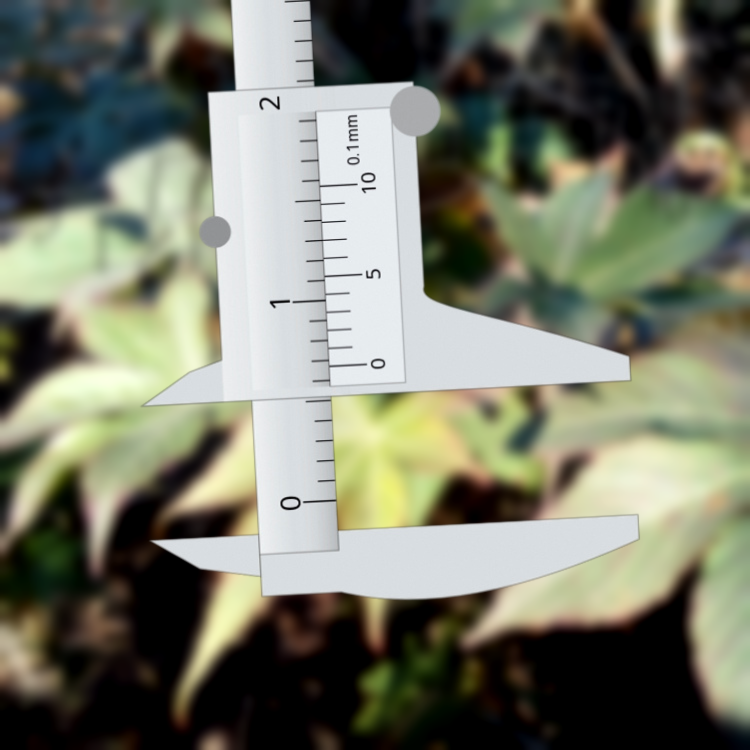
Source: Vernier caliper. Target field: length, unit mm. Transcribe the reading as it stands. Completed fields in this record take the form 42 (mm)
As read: 6.7 (mm)
